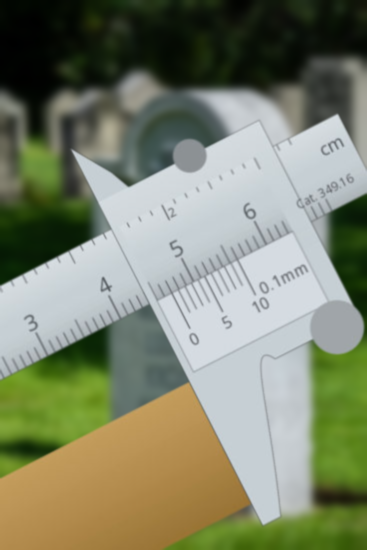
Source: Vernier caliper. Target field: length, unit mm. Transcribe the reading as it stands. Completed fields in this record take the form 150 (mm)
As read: 47.0 (mm)
